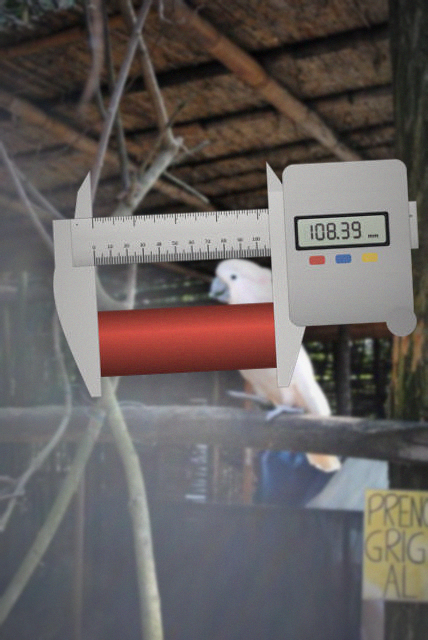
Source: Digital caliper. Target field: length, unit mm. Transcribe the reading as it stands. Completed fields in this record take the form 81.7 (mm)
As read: 108.39 (mm)
